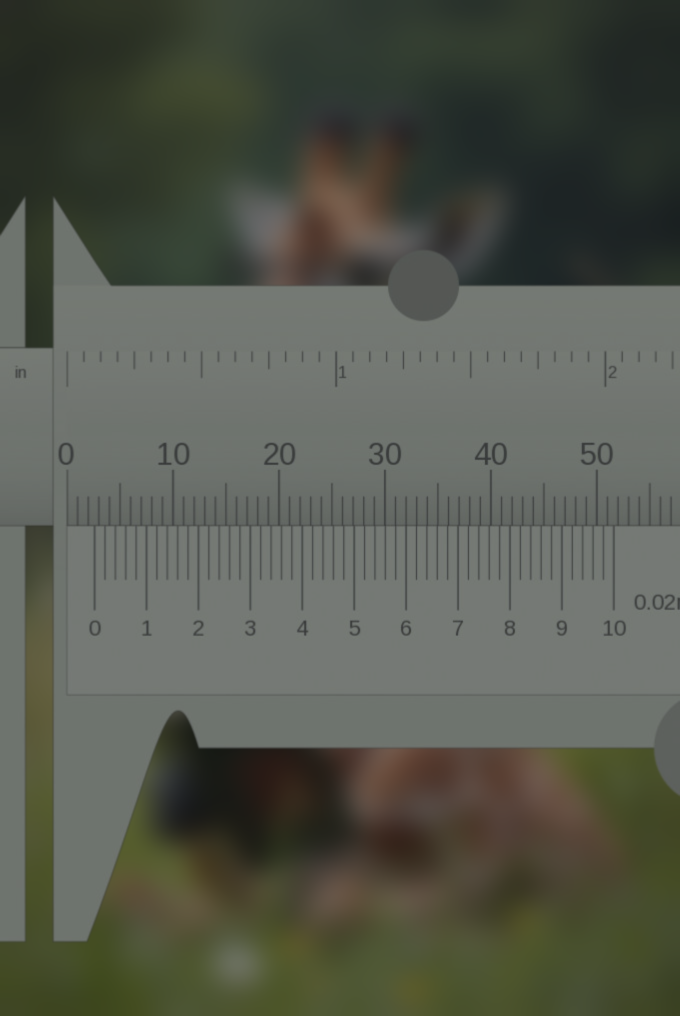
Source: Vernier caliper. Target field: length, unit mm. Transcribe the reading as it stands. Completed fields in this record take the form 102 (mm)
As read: 2.6 (mm)
